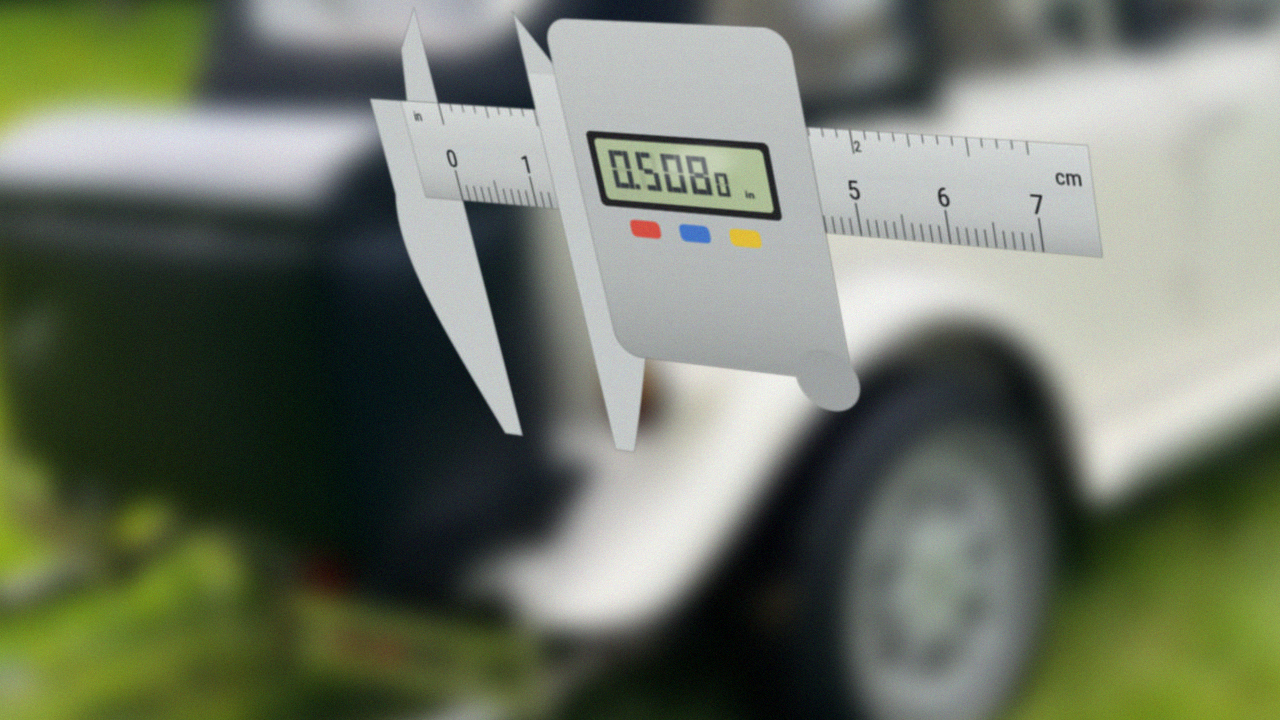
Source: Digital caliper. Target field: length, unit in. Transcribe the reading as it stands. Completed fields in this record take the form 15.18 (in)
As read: 0.5080 (in)
